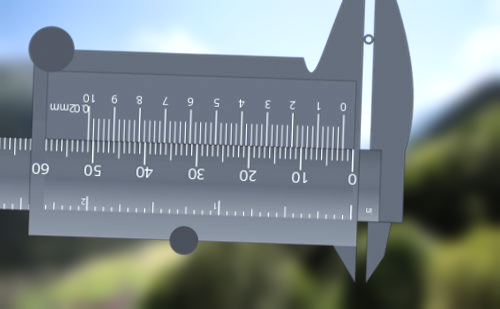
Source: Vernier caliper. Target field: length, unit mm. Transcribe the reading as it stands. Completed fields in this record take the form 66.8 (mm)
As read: 2.0 (mm)
